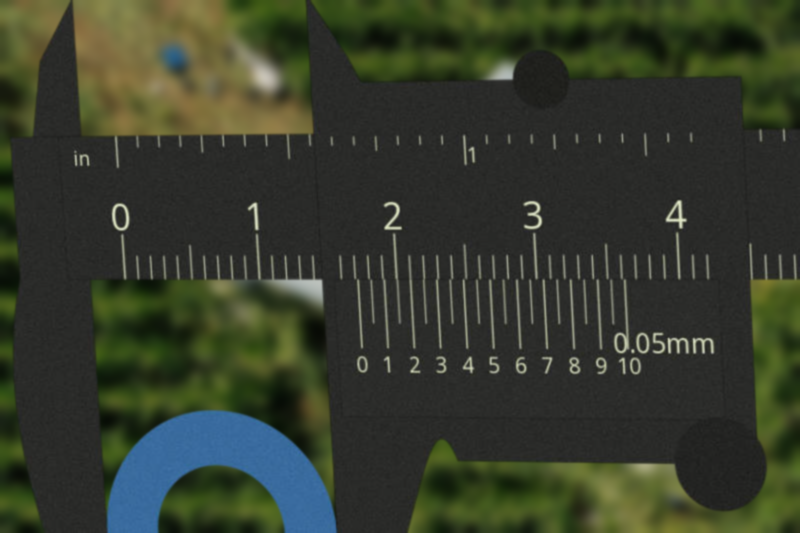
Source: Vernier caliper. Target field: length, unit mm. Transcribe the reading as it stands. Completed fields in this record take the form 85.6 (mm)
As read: 17.2 (mm)
